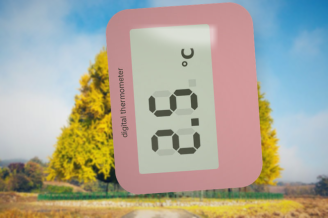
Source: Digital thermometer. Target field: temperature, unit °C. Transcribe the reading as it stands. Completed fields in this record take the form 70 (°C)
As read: 2.5 (°C)
